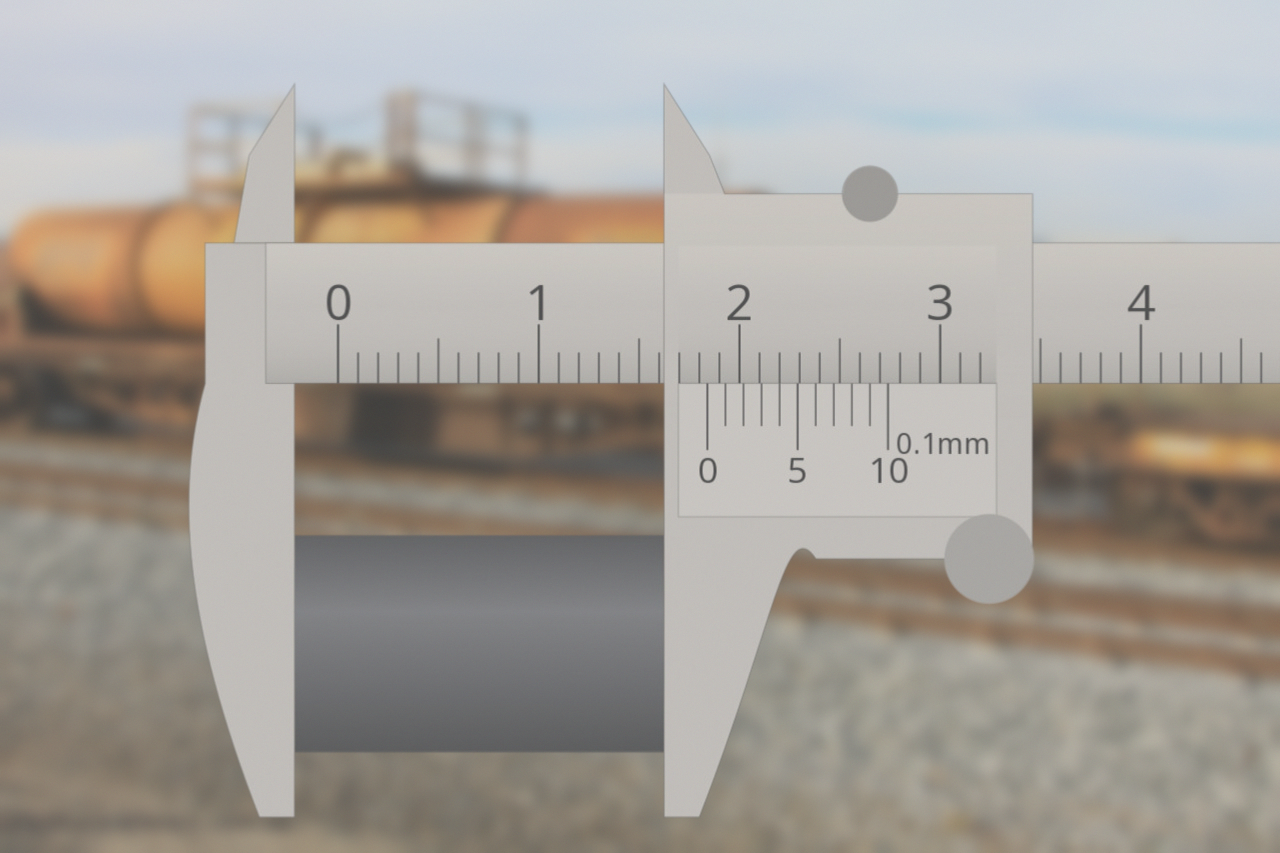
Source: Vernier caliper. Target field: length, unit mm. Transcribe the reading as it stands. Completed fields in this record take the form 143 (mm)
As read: 18.4 (mm)
